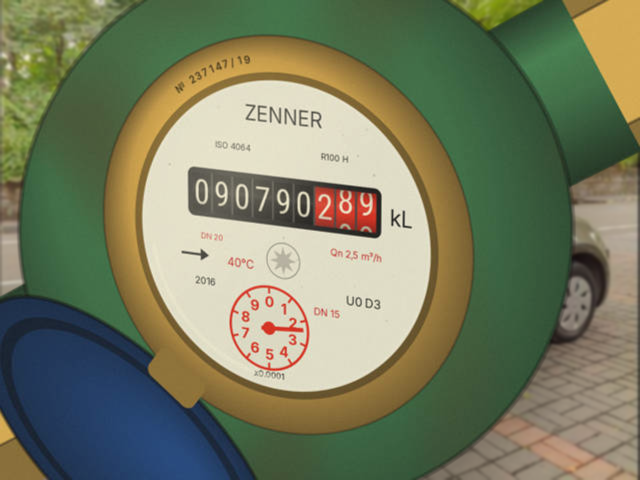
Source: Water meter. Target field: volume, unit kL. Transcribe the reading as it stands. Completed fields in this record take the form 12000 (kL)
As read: 90790.2892 (kL)
